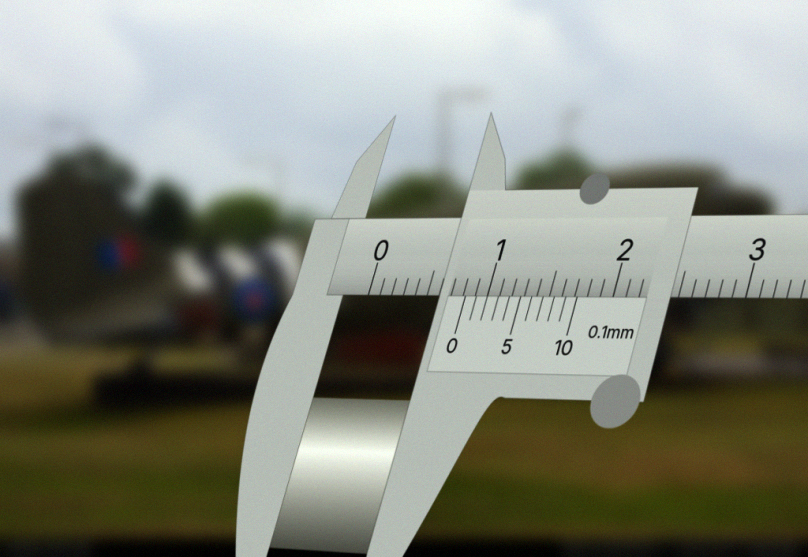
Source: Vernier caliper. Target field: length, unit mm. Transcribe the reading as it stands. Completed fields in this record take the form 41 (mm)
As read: 8.2 (mm)
